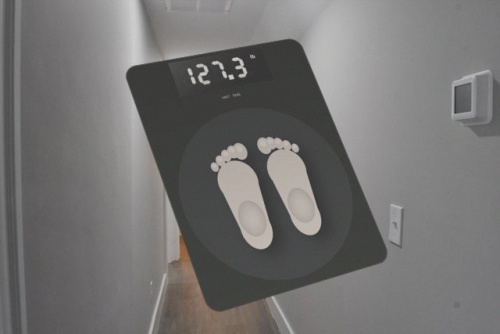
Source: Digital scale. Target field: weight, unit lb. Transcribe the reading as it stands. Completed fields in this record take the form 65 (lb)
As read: 127.3 (lb)
